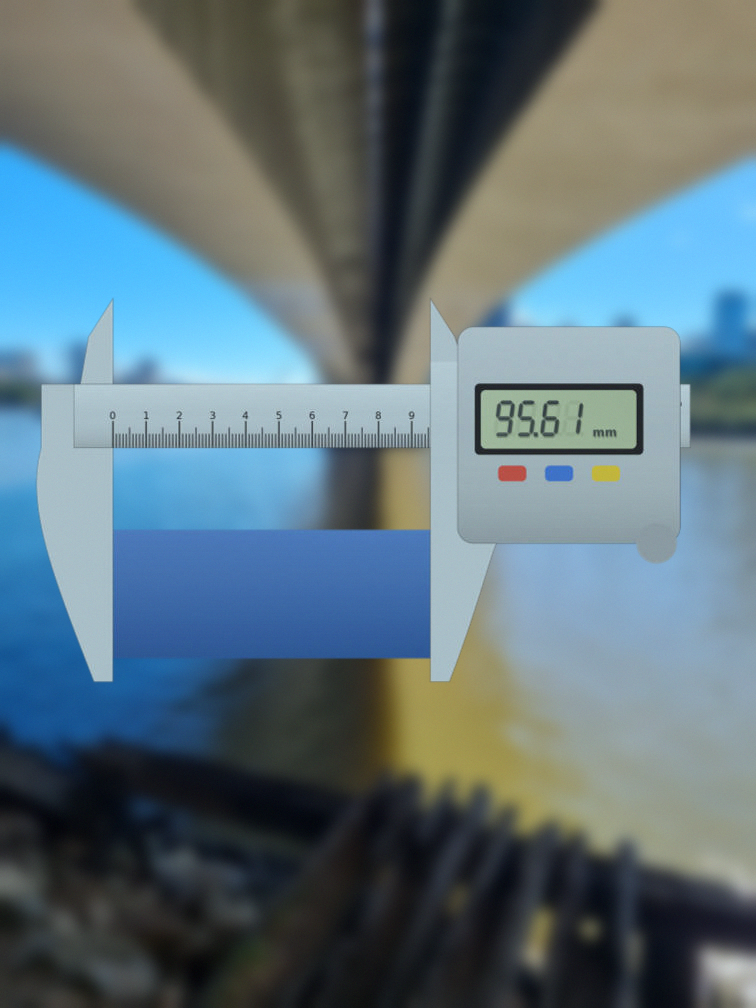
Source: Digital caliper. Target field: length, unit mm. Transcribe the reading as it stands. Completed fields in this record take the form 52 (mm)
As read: 95.61 (mm)
